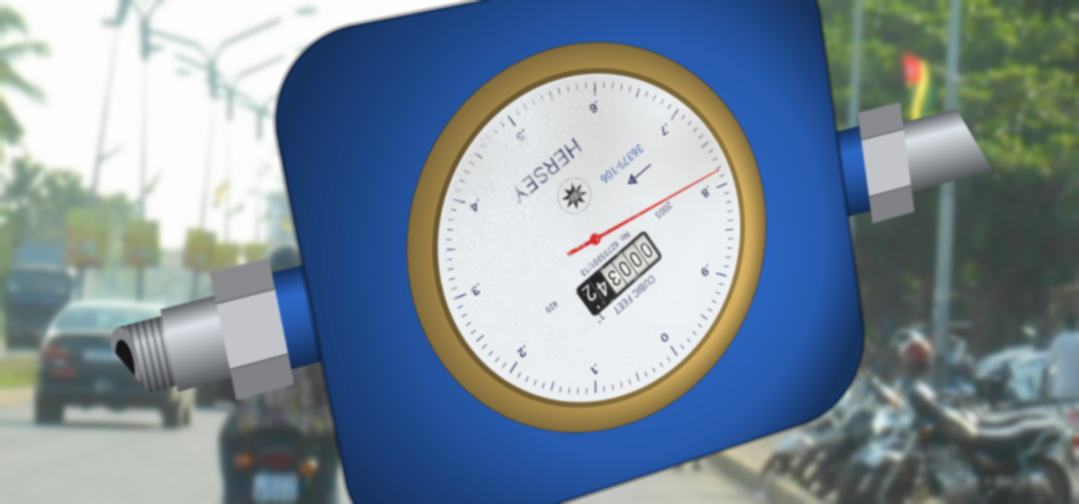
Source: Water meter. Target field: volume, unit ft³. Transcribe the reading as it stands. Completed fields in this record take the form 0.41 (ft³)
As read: 341.78 (ft³)
